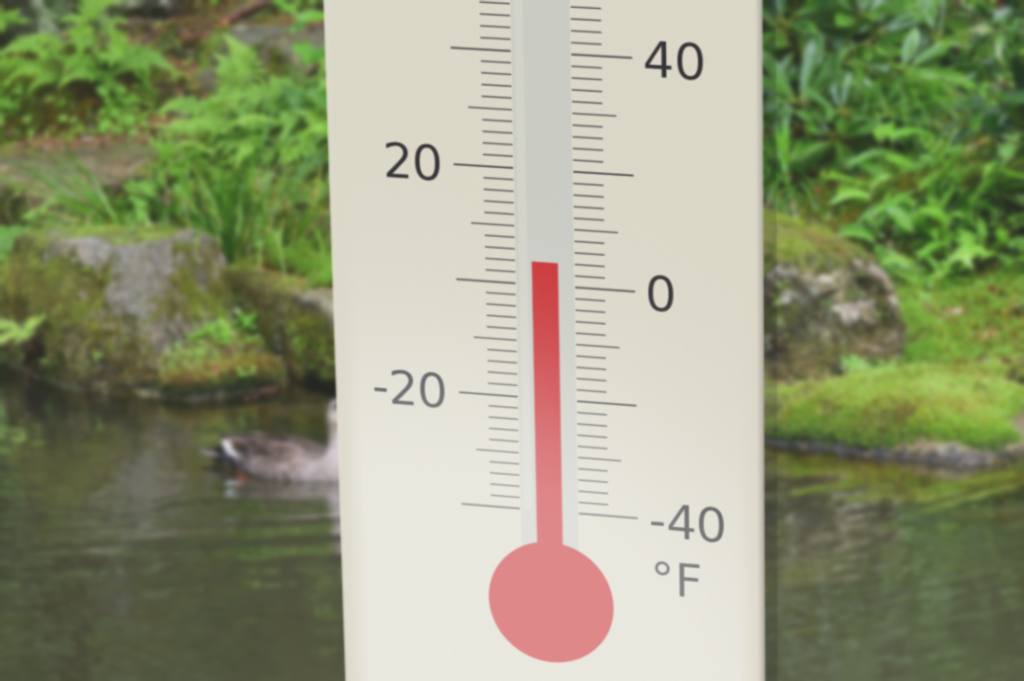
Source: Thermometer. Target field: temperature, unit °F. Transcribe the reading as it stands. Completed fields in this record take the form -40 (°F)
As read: 4 (°F)
